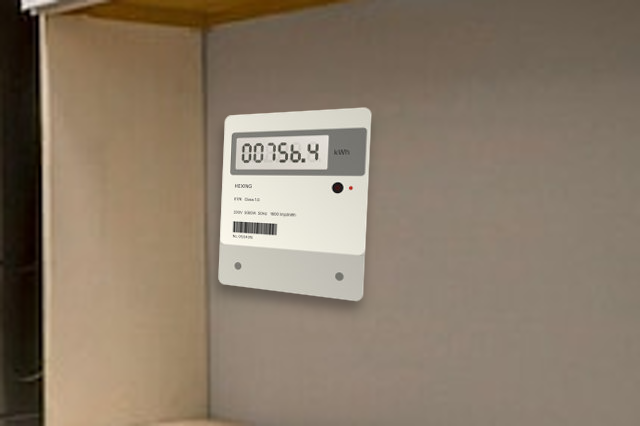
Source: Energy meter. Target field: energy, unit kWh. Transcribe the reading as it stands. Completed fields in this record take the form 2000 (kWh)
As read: 756.4 (kWh)
